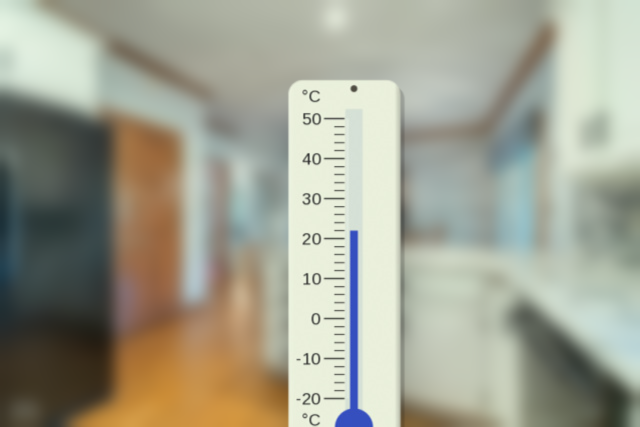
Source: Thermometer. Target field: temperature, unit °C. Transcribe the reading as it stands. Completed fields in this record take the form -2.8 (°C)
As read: 22 (°C)
